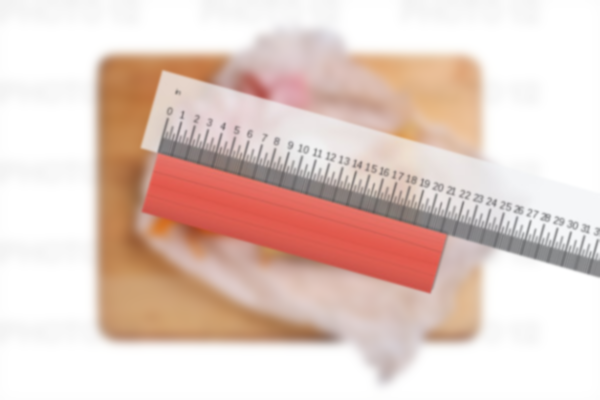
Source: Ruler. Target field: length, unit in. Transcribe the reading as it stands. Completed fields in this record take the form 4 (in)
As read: 21.5 (in)
